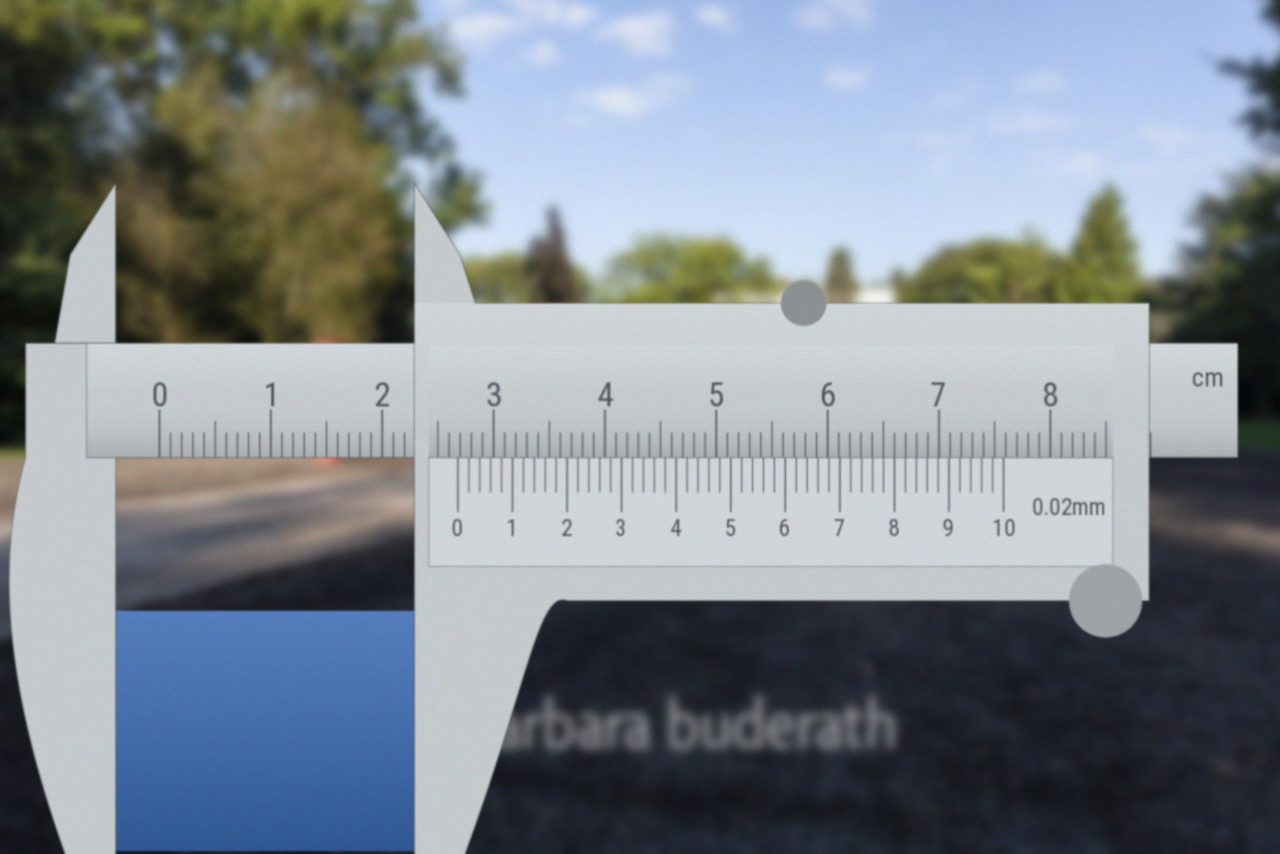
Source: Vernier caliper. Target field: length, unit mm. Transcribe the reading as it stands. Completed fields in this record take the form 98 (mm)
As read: 26.8 (mm)
